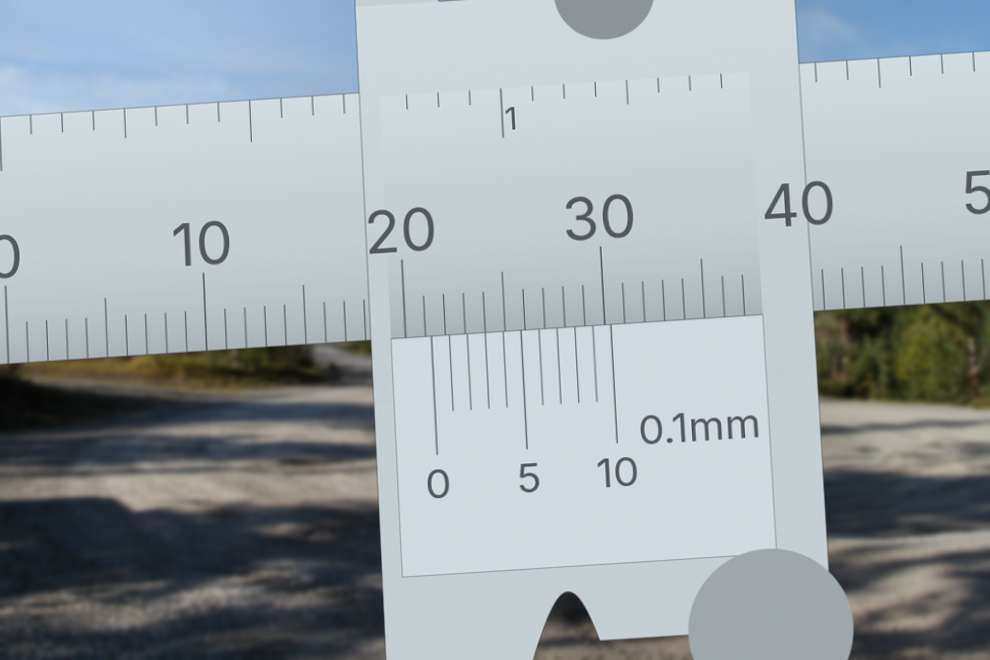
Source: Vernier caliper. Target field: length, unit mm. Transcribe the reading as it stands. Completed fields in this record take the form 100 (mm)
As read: 21.3 (mm)
